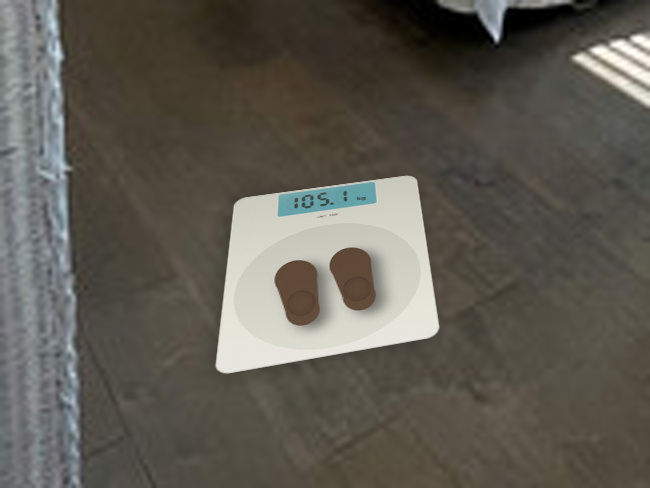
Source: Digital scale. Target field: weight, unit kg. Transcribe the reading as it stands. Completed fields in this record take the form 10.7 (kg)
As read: 105.1 (kg)
